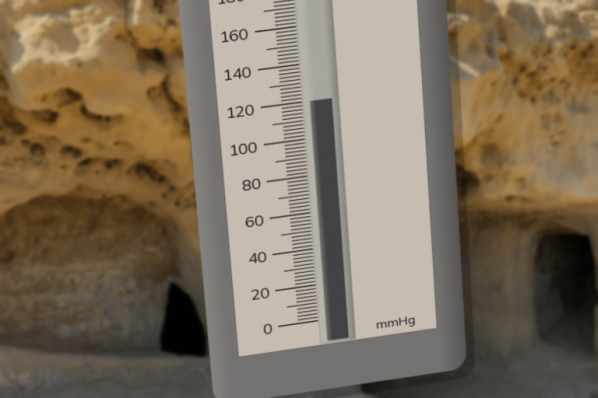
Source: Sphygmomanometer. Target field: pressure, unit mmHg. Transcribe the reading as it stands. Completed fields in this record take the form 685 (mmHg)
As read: 120 (mmHg)
